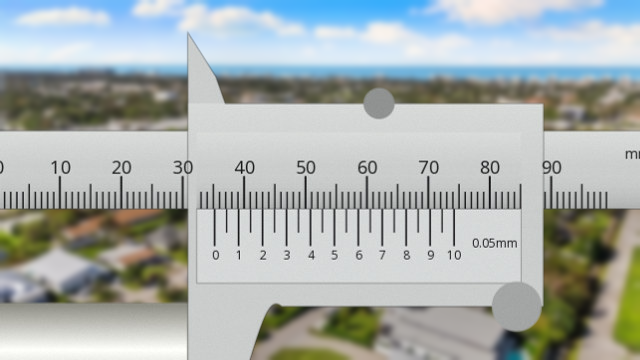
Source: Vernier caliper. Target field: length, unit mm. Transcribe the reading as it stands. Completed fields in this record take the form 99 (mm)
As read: 35.2 (mm)
